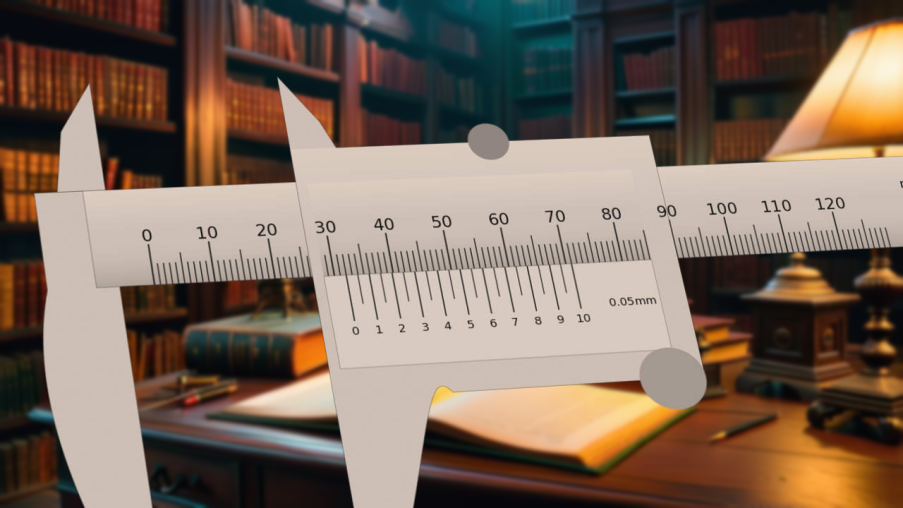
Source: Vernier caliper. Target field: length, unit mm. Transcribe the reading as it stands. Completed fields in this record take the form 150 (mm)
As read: 32.0 (mm)
